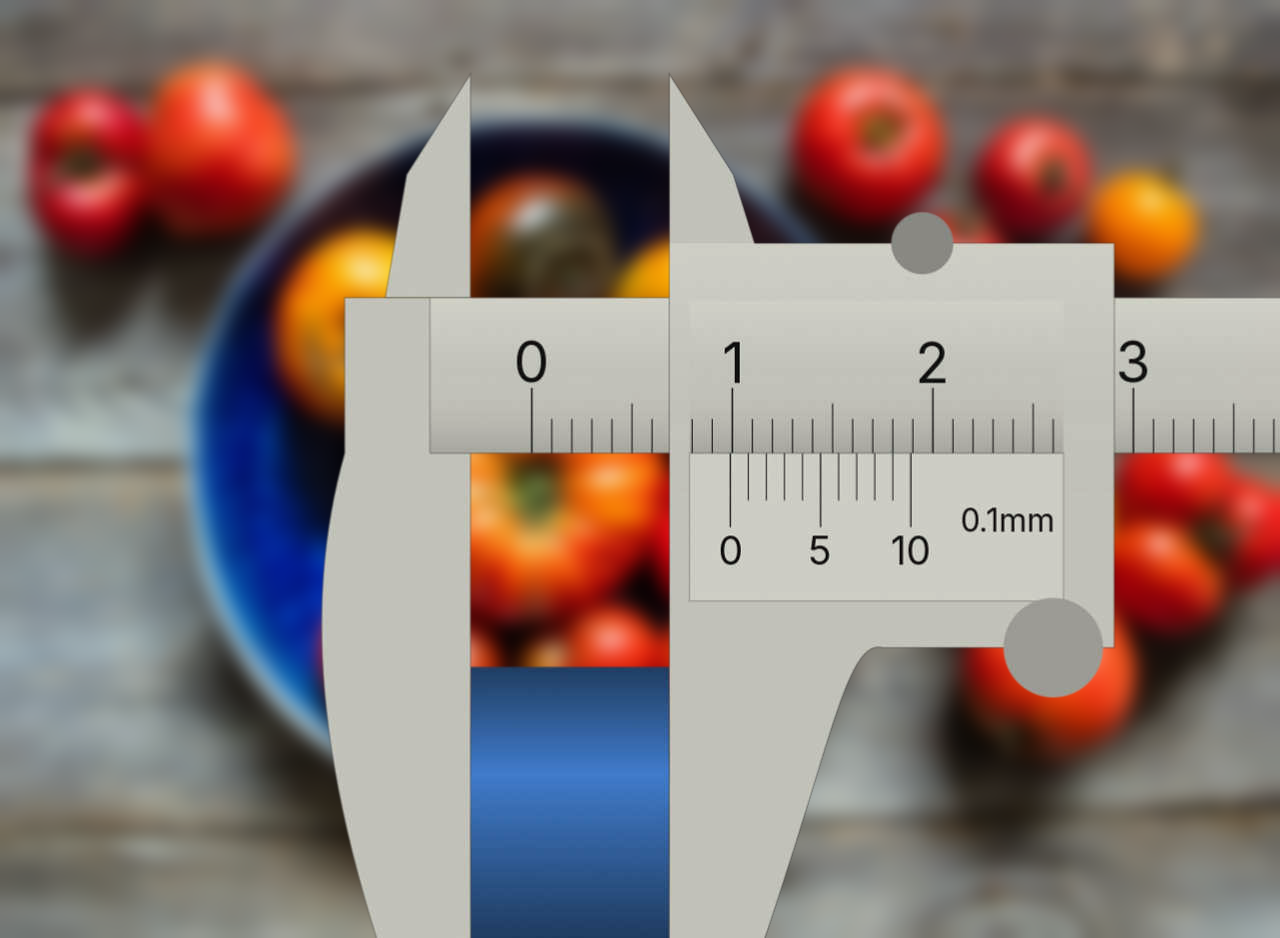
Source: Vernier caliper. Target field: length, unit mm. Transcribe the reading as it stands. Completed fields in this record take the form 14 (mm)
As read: 9.9 (mm)
